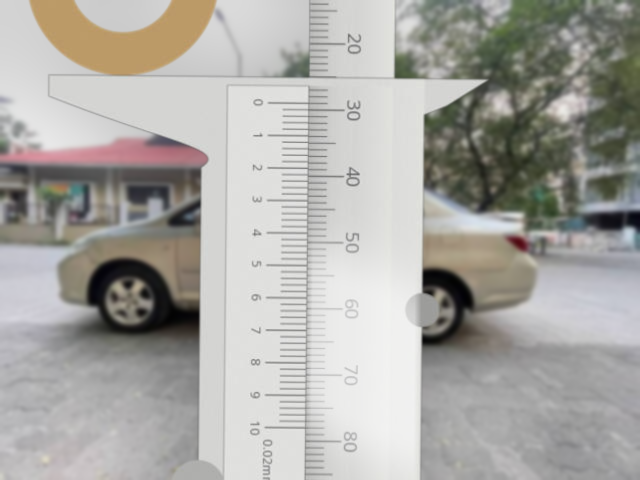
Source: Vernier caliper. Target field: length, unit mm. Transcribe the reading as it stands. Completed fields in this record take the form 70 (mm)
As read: 29.0 (mm)
